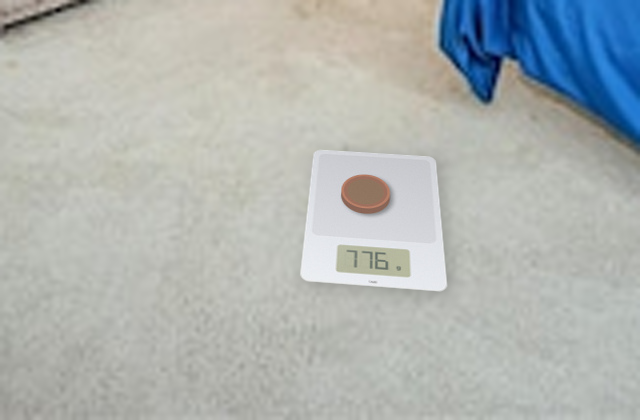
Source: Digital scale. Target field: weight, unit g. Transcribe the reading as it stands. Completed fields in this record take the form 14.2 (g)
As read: 776 (g)
